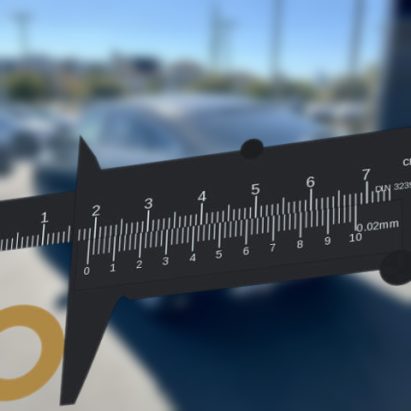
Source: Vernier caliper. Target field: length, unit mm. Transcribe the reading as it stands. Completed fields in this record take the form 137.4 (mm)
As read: 19.0 (mm)
